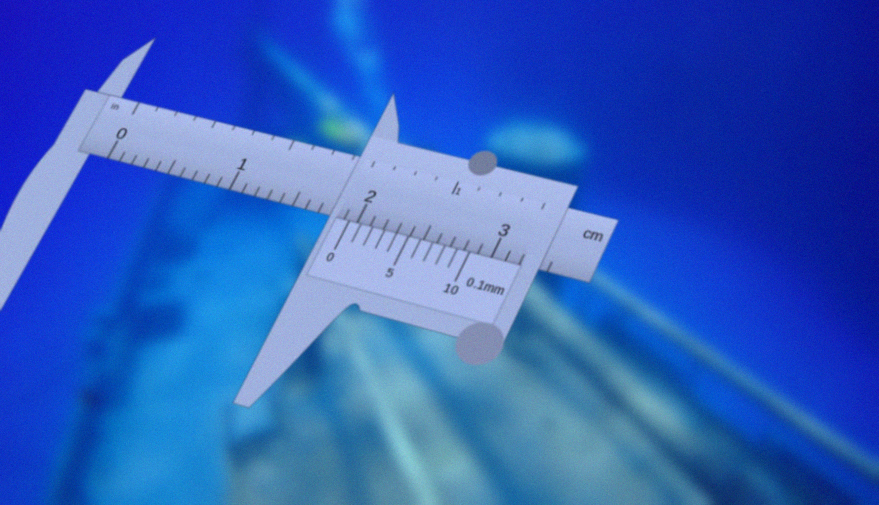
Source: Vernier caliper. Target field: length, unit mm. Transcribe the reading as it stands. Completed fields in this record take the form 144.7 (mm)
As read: 19.4 (mm)
